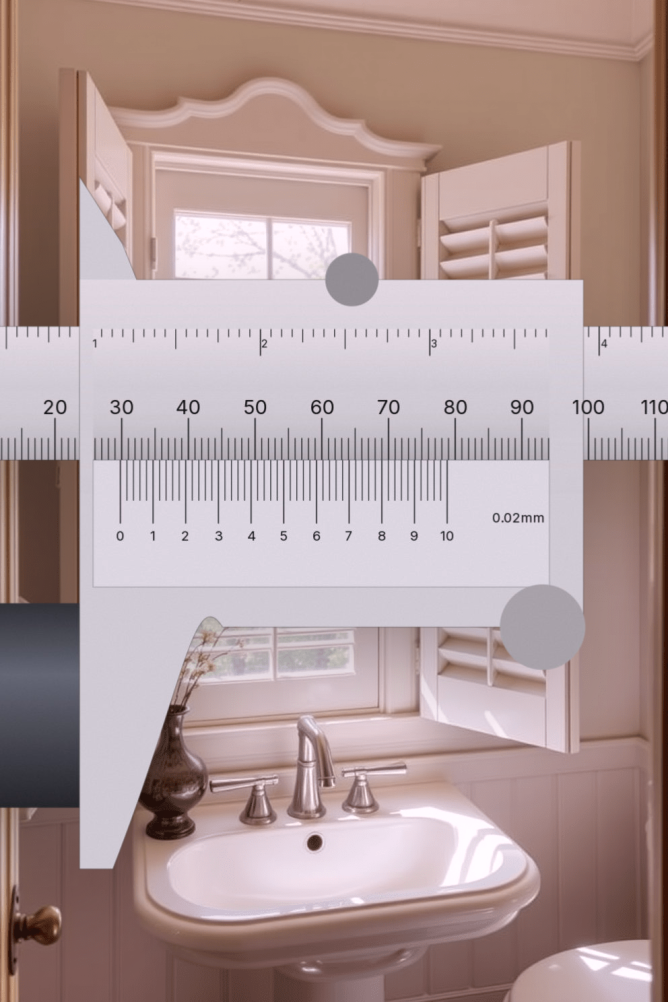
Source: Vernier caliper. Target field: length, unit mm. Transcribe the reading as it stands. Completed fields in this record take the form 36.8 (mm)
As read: 29.8 (mm)
